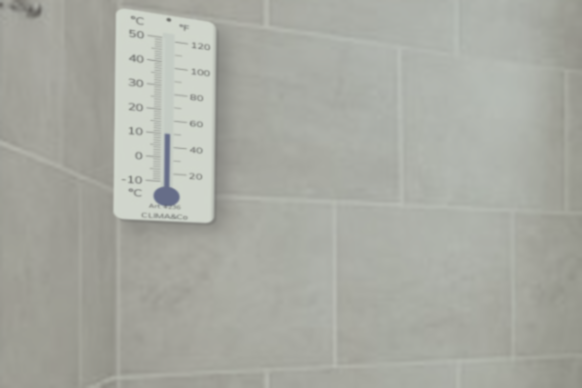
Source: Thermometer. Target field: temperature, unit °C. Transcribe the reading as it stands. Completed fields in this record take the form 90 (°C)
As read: 10 (°C)
